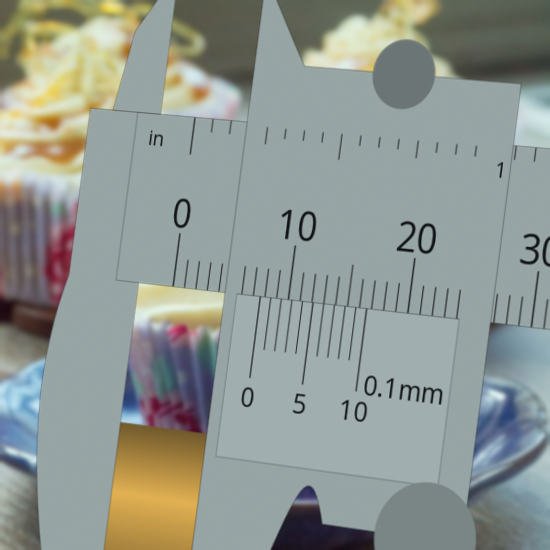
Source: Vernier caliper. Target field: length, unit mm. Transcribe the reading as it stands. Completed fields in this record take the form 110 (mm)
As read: 7.6 (mm)
